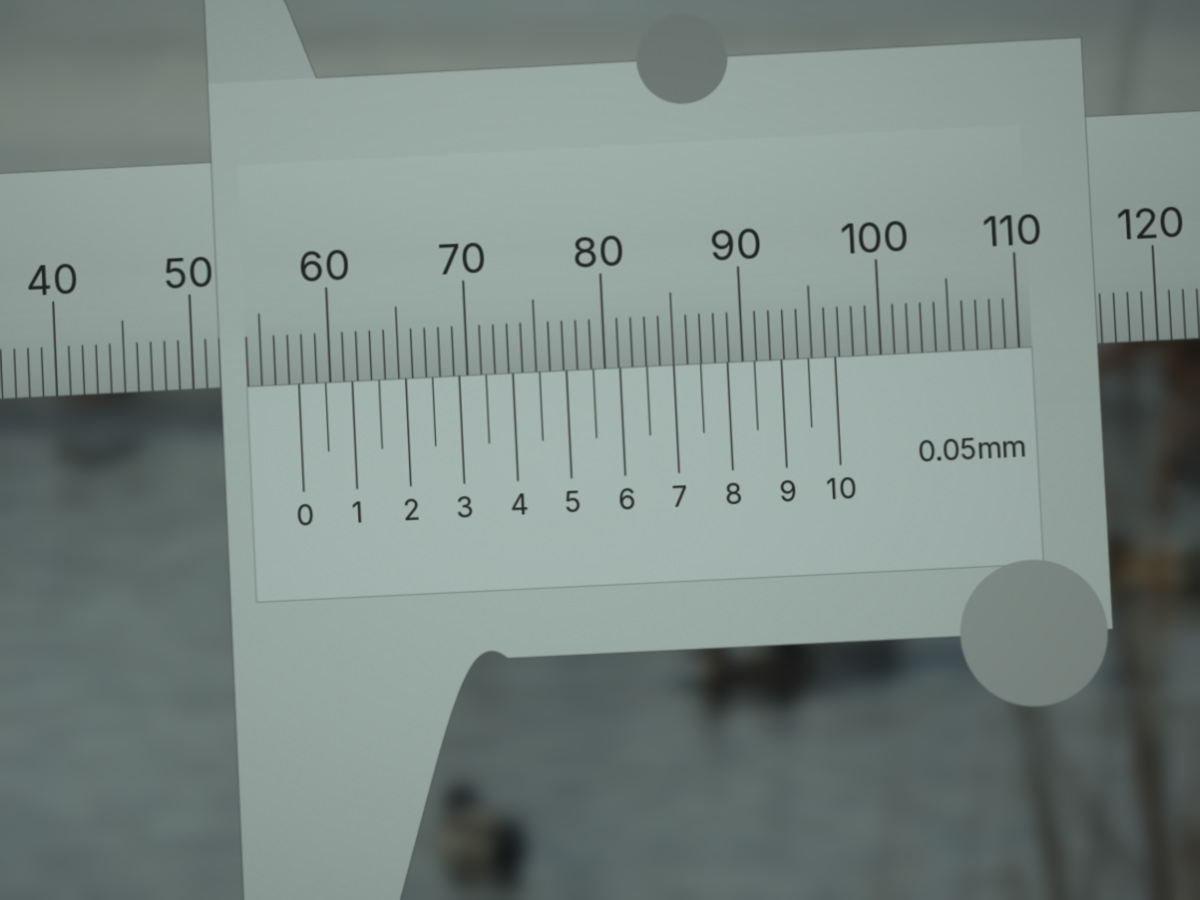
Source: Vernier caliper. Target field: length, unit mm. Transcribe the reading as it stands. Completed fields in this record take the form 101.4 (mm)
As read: 57.7 (mm)
